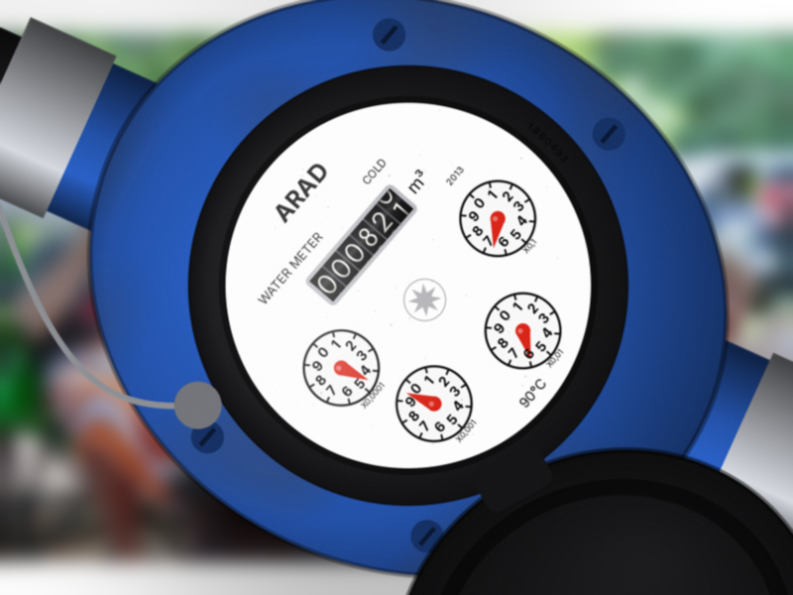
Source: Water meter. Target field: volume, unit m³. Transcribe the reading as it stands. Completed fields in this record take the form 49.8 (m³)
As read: 820.6594 (m³)
